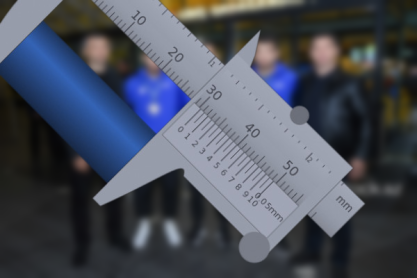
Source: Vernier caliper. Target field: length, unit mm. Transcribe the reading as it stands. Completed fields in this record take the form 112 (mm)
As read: 30.4 (mm)
